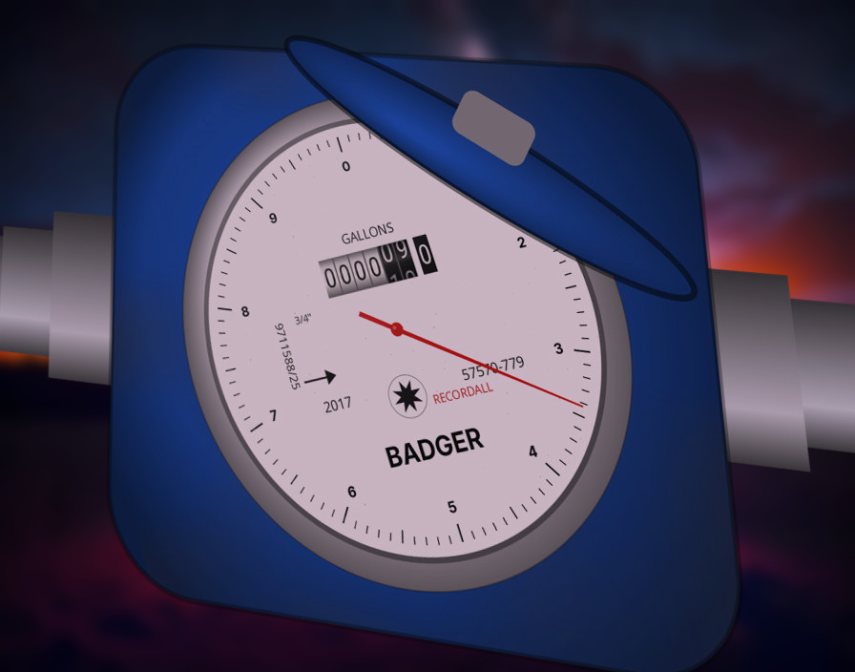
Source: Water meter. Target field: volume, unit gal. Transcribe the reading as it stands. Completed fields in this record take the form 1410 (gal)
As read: 93.4 (gal)
